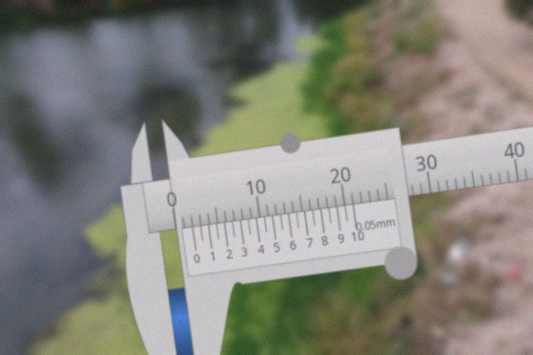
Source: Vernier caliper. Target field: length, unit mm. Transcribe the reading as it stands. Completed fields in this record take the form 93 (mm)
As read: 2.0 (mm)
